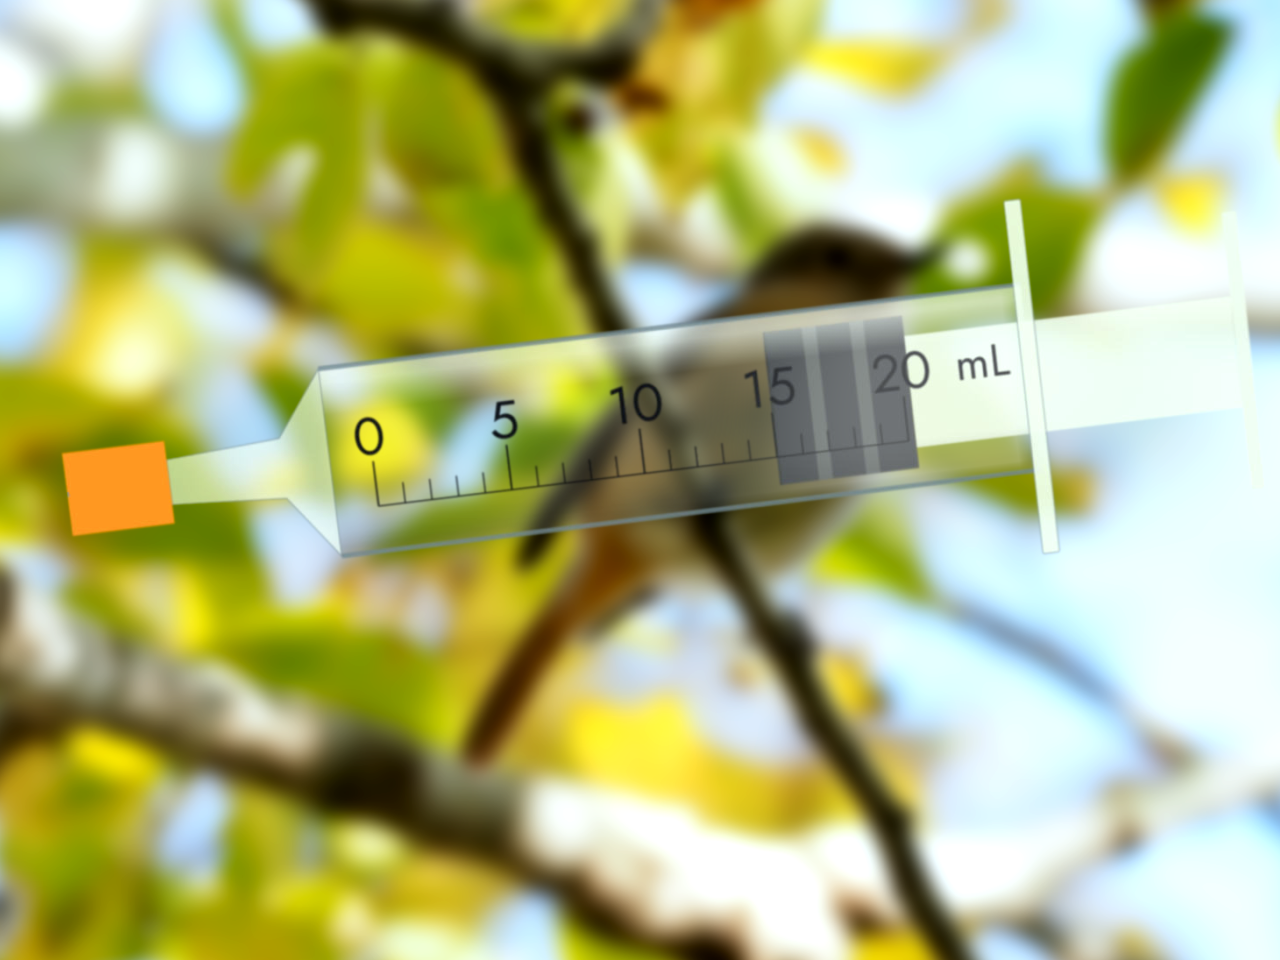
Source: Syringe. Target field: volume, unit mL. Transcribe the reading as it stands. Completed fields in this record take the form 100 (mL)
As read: 15 (mL)
